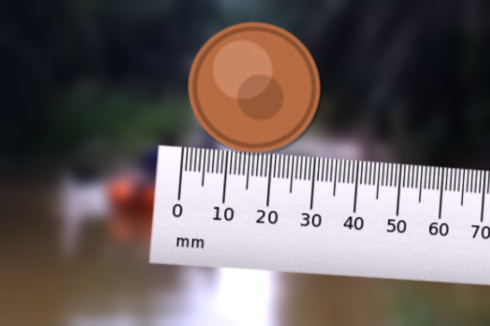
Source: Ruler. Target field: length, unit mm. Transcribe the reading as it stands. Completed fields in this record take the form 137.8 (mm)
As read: 30 (mm)
